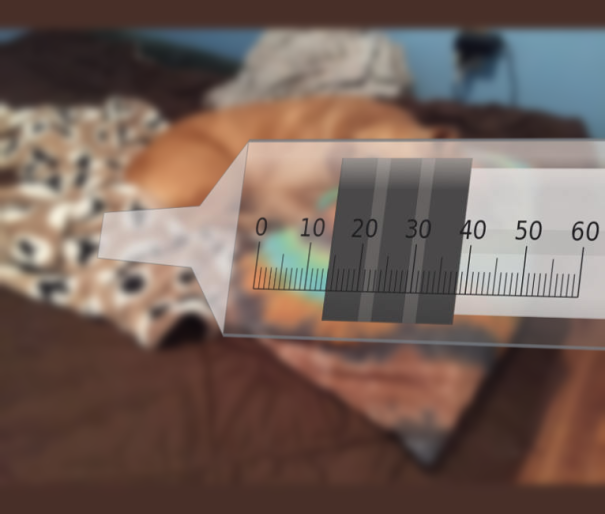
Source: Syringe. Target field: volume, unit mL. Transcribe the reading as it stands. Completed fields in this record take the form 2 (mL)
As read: 14 (mL)
